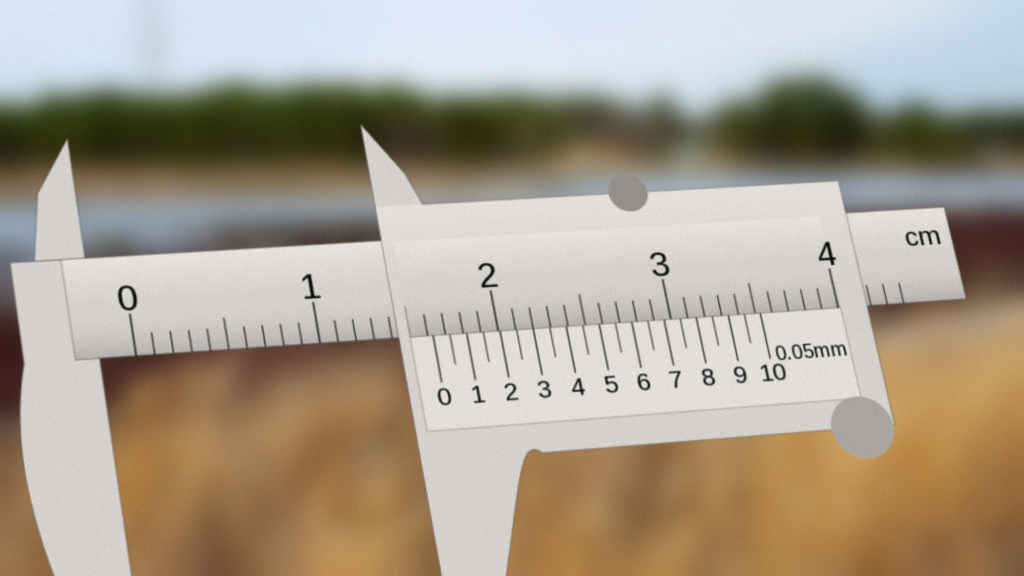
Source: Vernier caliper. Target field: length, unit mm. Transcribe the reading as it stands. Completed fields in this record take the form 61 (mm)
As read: 16.3 (mm)
